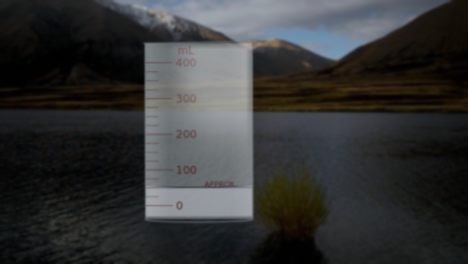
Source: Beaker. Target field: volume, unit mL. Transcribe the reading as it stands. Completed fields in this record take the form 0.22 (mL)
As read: 50 (mL)
